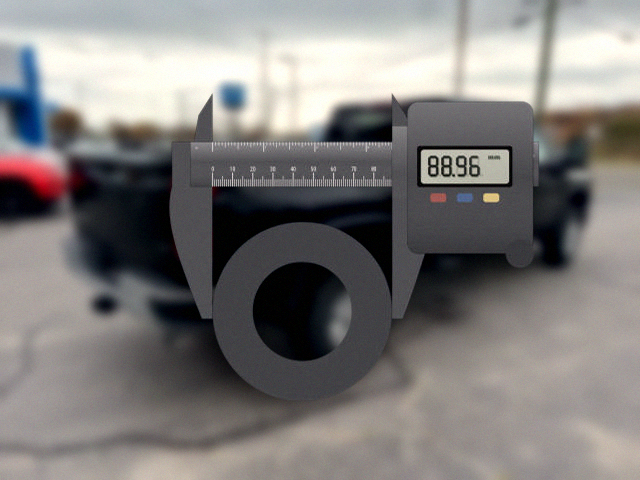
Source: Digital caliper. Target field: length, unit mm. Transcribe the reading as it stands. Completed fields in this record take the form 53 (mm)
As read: 88.96 (mm)
